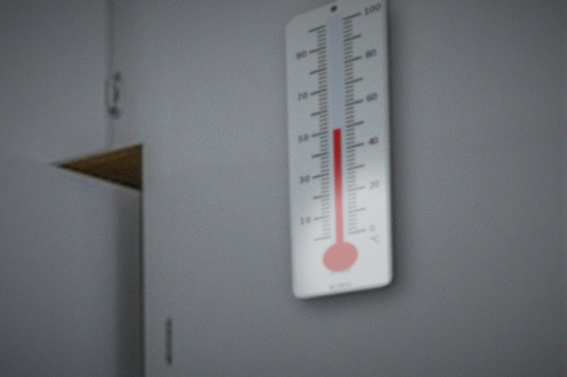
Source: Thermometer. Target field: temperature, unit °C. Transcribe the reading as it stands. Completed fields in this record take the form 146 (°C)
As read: 50 (°C)
